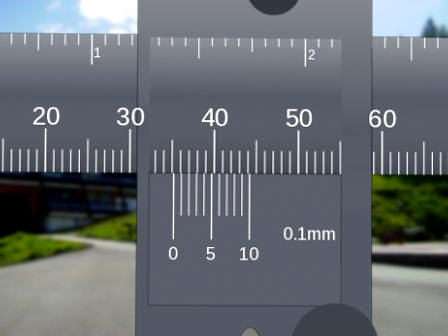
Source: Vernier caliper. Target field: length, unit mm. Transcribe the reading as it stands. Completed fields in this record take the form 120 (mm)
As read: 35.2 (mm)
